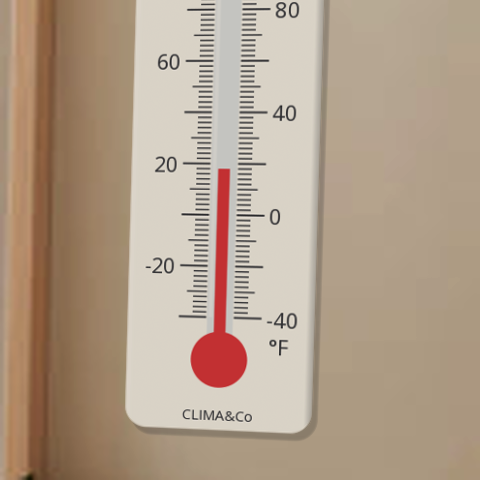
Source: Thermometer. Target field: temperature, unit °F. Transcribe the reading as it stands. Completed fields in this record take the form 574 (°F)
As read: 18 (°F)
